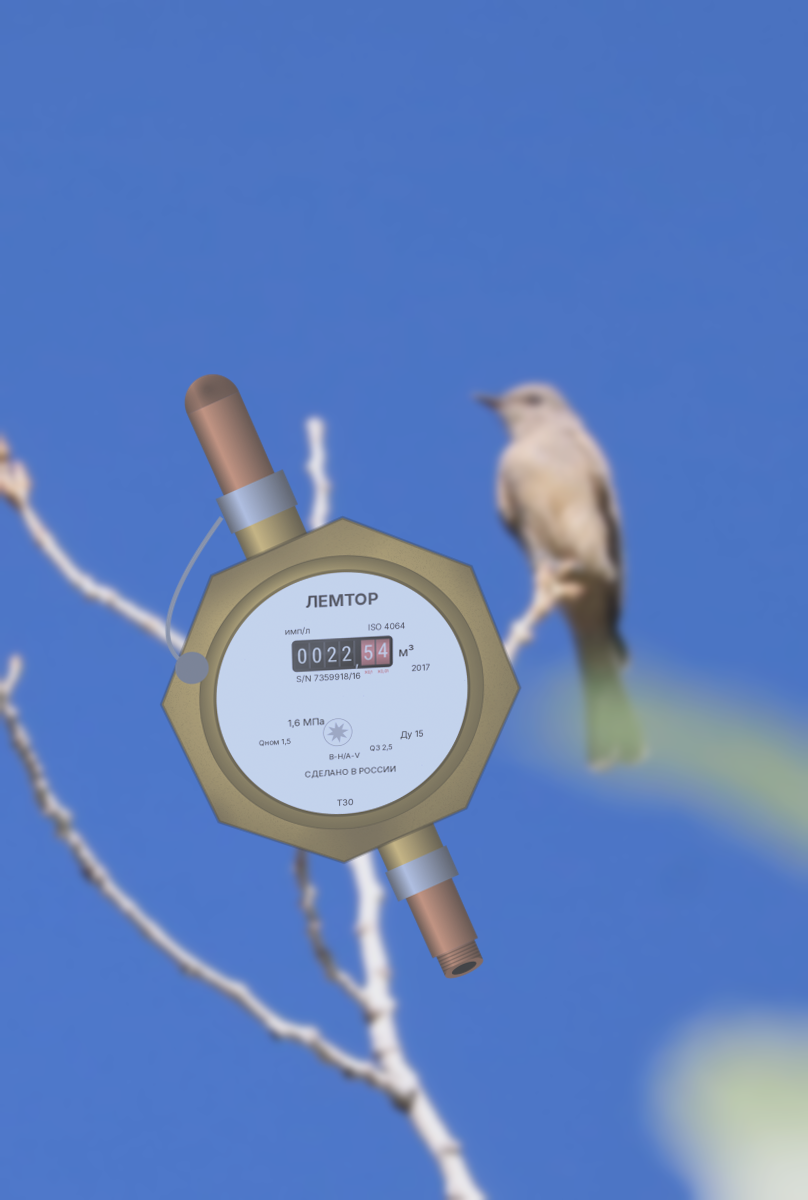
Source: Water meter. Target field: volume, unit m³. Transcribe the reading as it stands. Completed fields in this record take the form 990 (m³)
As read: 22.54 (m³)
